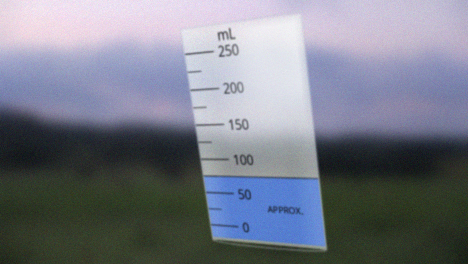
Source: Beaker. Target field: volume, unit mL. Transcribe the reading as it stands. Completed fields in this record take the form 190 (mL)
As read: 75 (mL)
